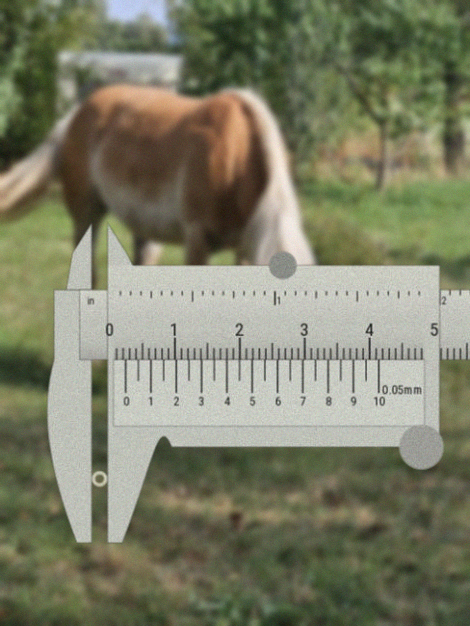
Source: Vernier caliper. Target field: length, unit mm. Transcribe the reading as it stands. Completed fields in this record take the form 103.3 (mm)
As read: 2.4 (mm)
